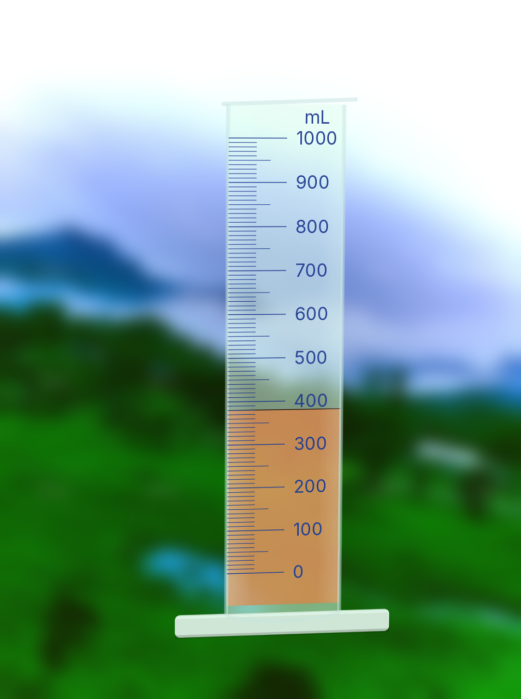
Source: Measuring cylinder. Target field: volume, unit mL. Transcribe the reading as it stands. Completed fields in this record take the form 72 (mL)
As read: 380 (mL)
